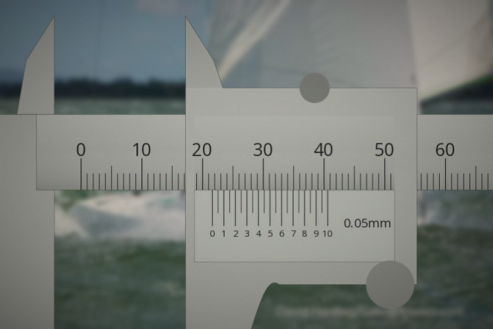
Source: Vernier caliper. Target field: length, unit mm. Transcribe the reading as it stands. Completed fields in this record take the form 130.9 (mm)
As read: 21.6 (mm)
